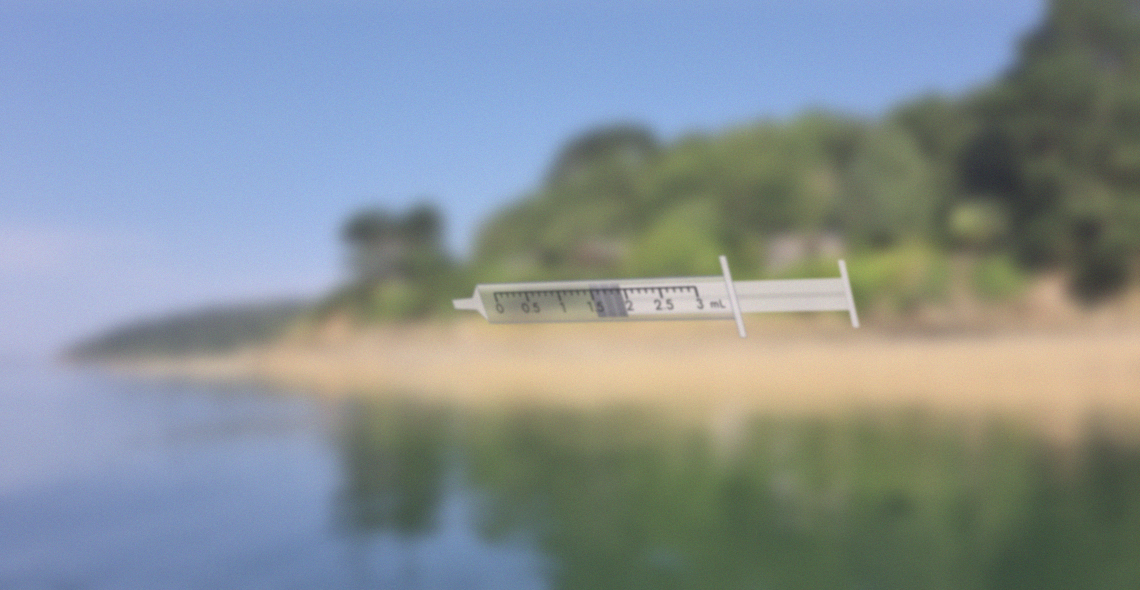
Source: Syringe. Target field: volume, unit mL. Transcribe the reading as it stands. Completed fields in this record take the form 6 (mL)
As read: 1.5 (mL)
